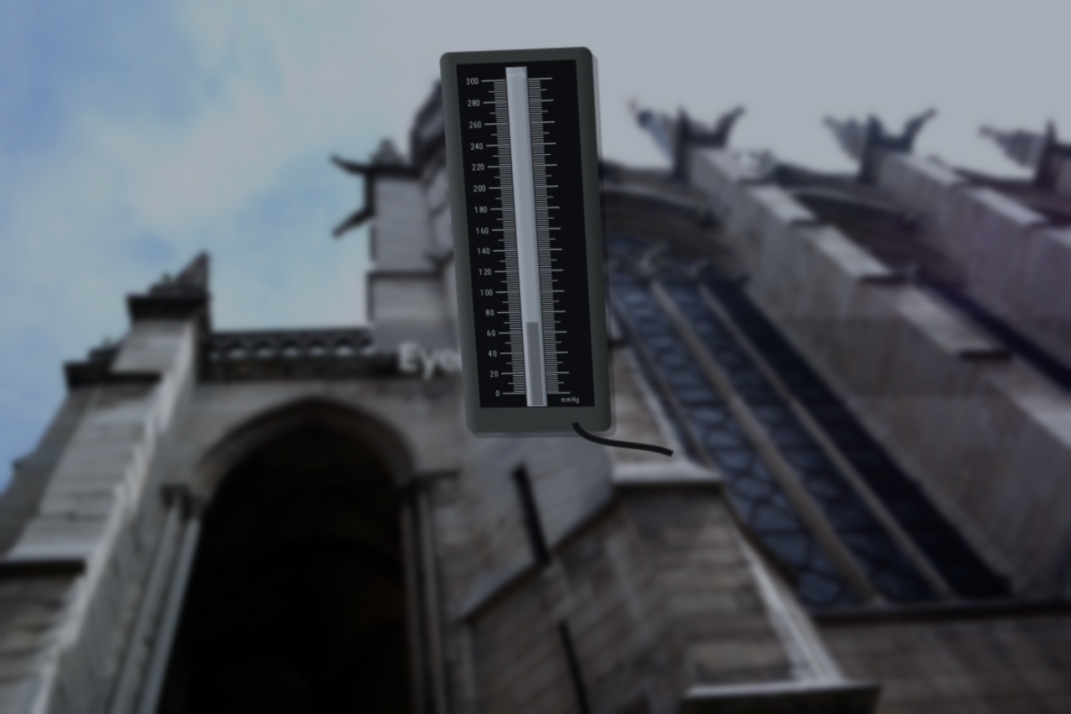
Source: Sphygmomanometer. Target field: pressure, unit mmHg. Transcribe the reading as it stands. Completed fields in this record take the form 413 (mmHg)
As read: 70 (mmHg)
